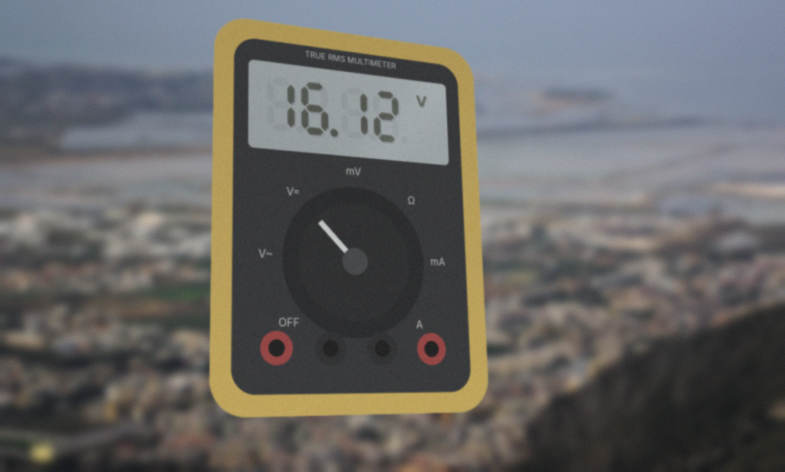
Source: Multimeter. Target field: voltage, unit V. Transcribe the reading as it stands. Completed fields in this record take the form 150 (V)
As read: 16.12 (V)
